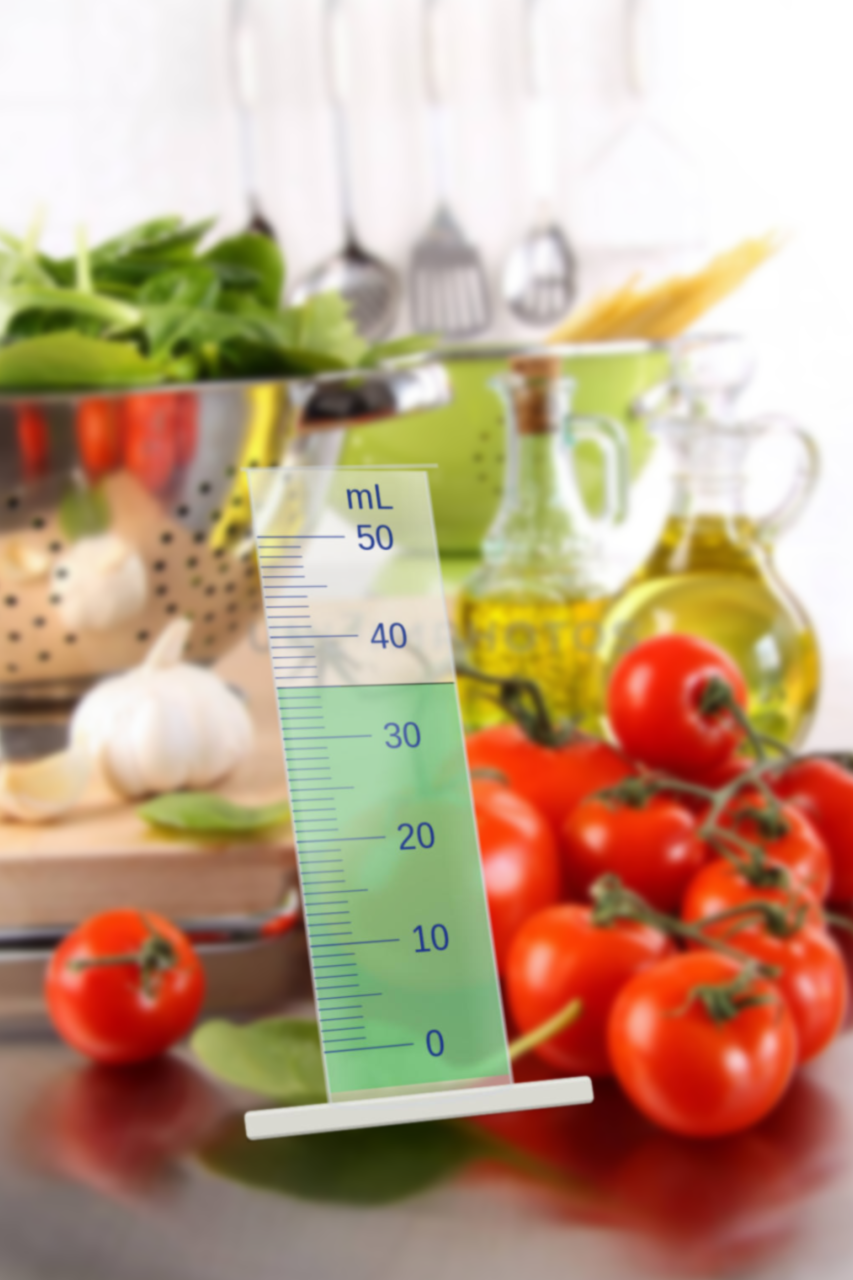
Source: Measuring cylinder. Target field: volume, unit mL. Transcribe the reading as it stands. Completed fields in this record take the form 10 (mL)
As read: 35 (mL)
